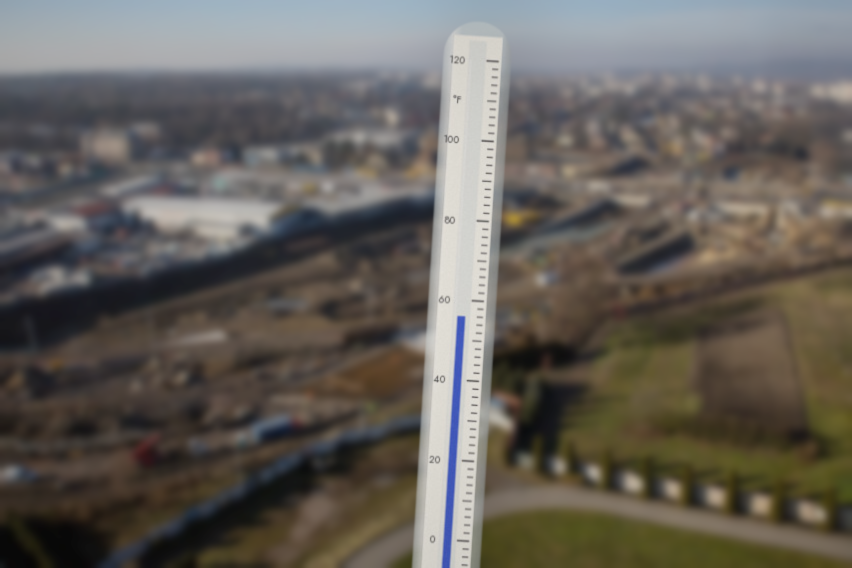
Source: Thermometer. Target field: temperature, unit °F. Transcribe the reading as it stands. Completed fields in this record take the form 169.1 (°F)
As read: 56 (°F)
